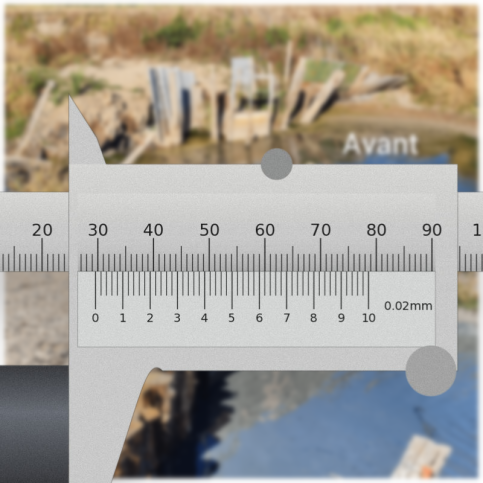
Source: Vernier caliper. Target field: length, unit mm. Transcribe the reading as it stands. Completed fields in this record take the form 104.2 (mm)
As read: 29.6 (mm)
